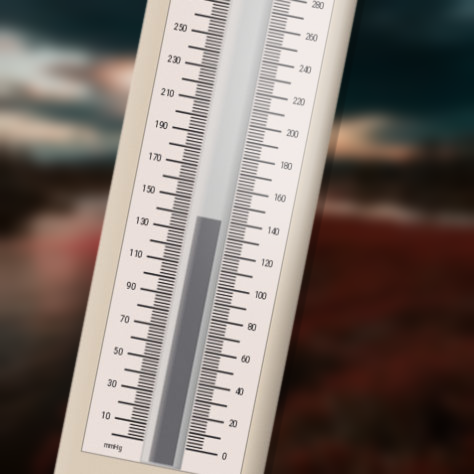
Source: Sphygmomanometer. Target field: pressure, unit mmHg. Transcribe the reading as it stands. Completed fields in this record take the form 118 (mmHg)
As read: 140 (mmHg)
